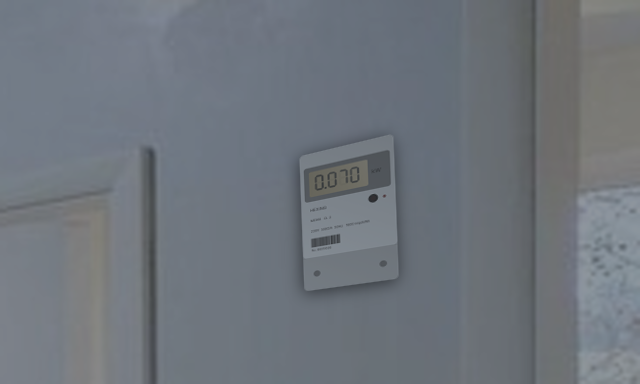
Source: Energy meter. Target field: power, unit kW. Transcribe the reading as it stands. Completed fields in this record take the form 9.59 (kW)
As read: 0.070 (kW)
